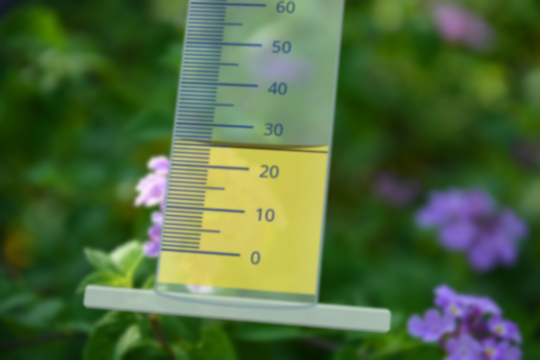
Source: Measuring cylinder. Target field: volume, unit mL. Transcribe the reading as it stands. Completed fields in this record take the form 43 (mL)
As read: 25 (mL)
